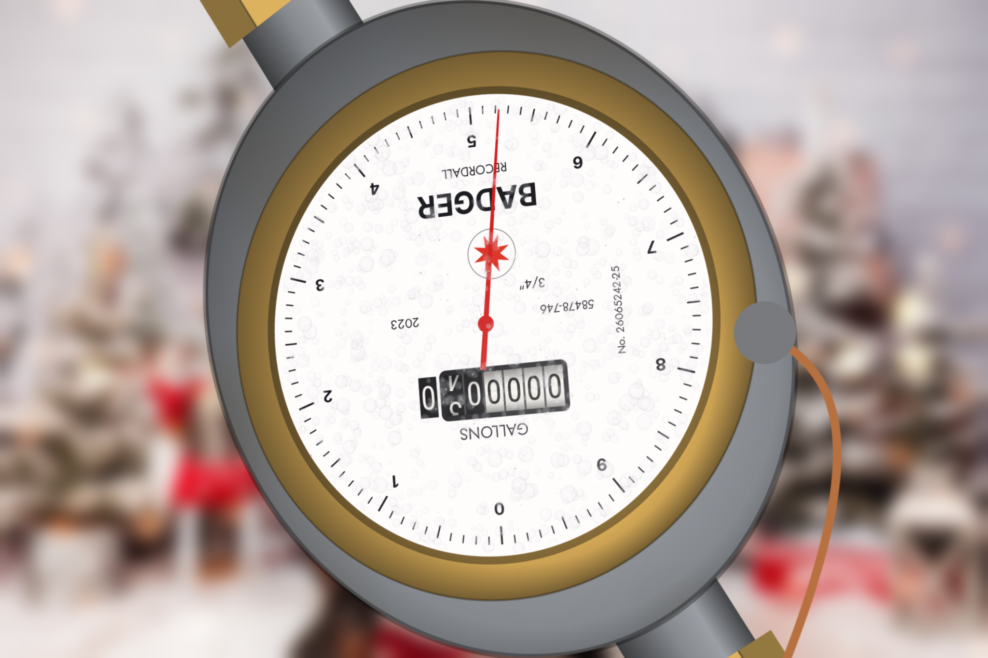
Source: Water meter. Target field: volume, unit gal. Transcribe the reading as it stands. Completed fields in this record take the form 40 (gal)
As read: 35.2 (gal)
